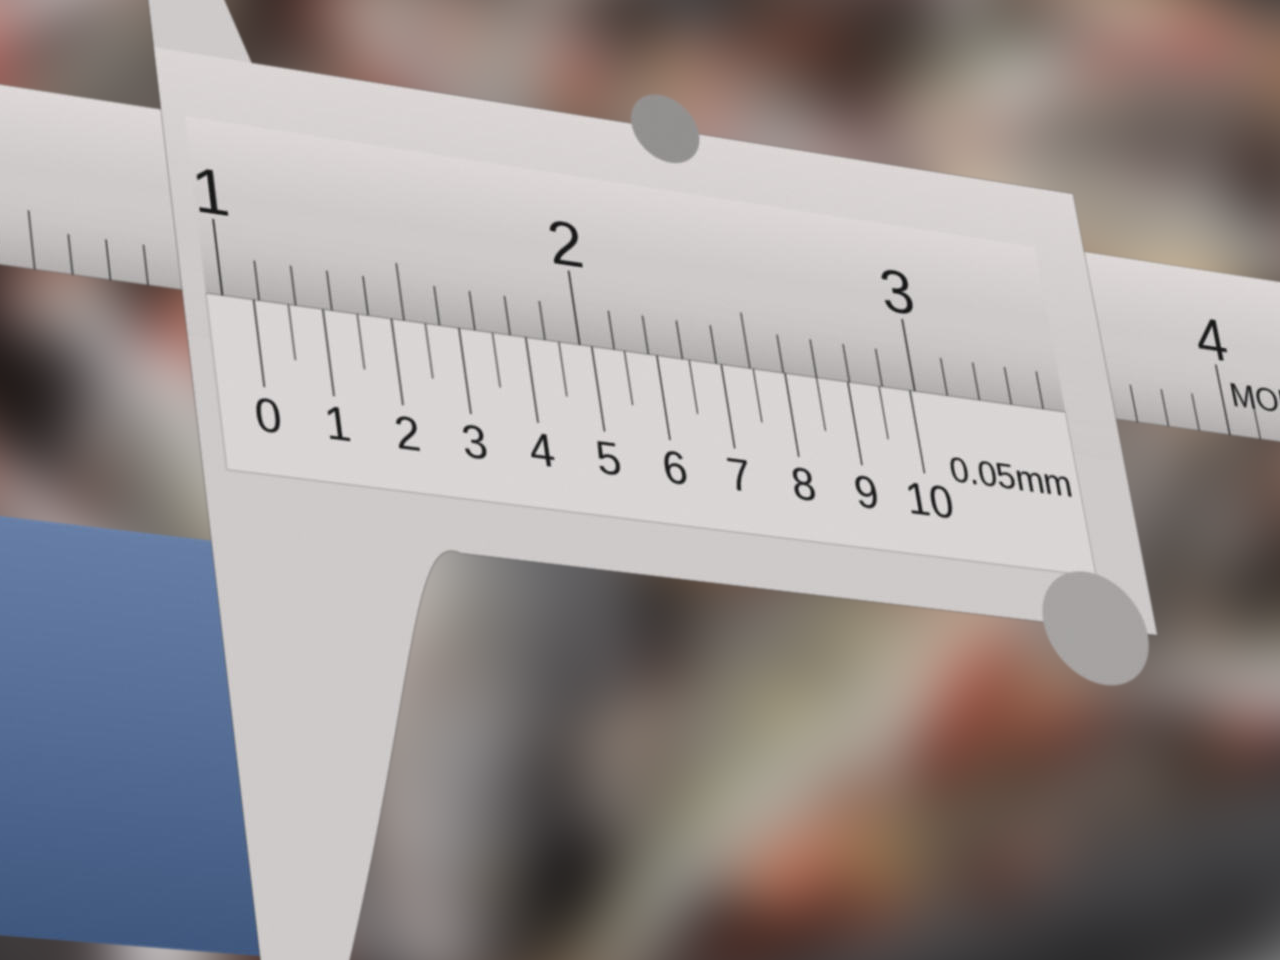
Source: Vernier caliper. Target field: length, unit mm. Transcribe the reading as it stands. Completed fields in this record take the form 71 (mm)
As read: 10.85 (mm)
